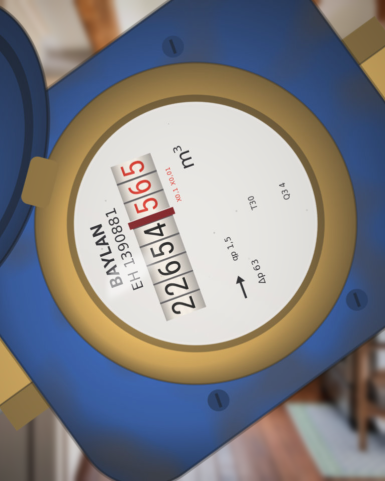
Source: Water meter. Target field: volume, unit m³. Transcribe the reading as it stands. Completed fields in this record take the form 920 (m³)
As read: 22654.565 (m³)
